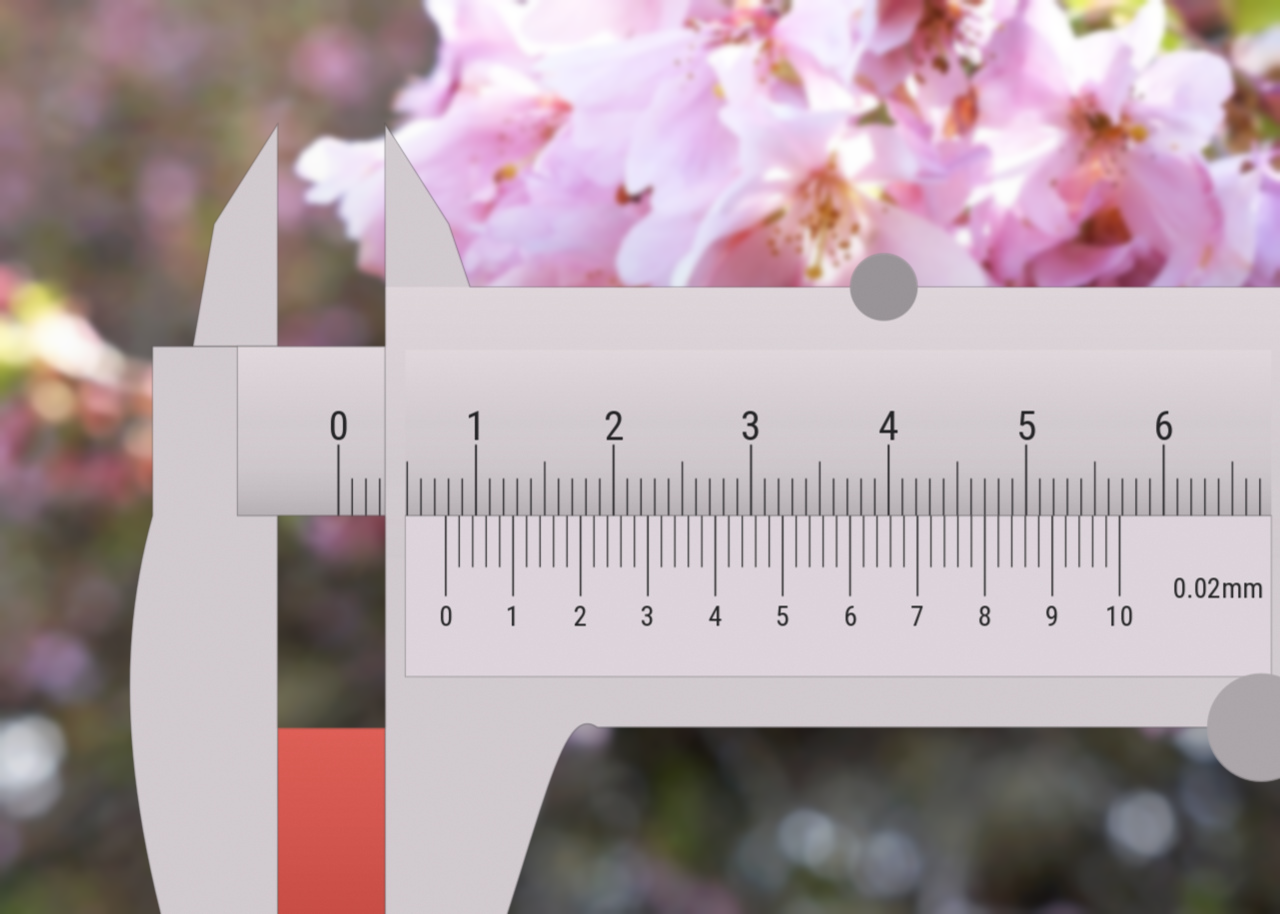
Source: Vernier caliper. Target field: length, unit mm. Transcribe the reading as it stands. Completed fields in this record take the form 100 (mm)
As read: 7.8 (mm)
